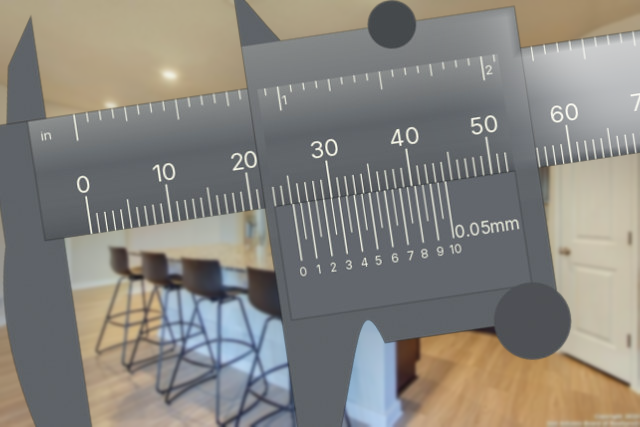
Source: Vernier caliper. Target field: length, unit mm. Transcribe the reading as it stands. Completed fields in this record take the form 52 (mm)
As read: 25.2 (mm)
